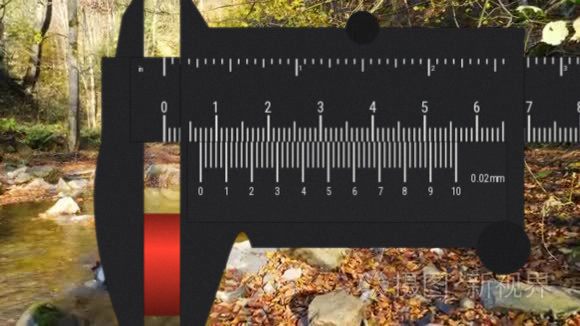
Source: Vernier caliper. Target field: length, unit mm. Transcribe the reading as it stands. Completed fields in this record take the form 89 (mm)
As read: 7.0 (mm)
